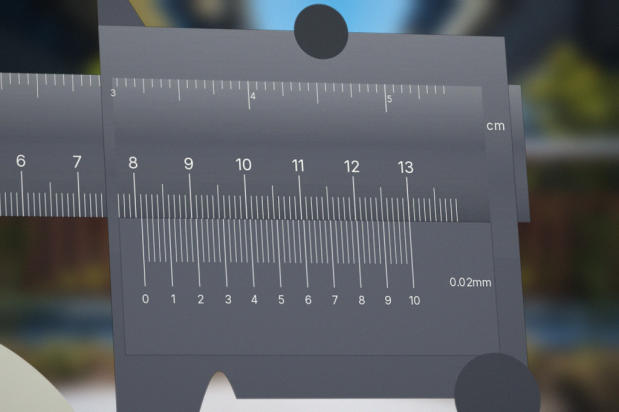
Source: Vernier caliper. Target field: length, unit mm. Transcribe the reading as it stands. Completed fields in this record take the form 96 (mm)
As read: 81.0 (mm)
